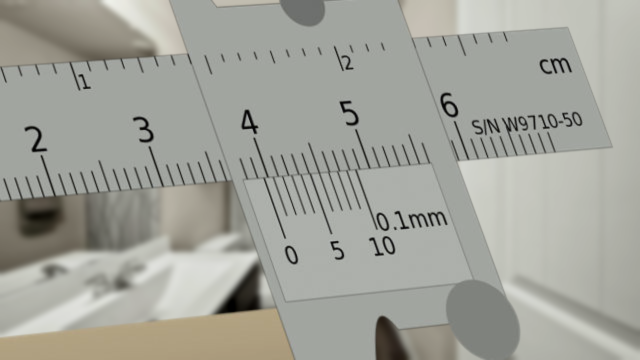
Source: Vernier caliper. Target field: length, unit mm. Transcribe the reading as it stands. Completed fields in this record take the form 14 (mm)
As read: 39.6 (mm)
